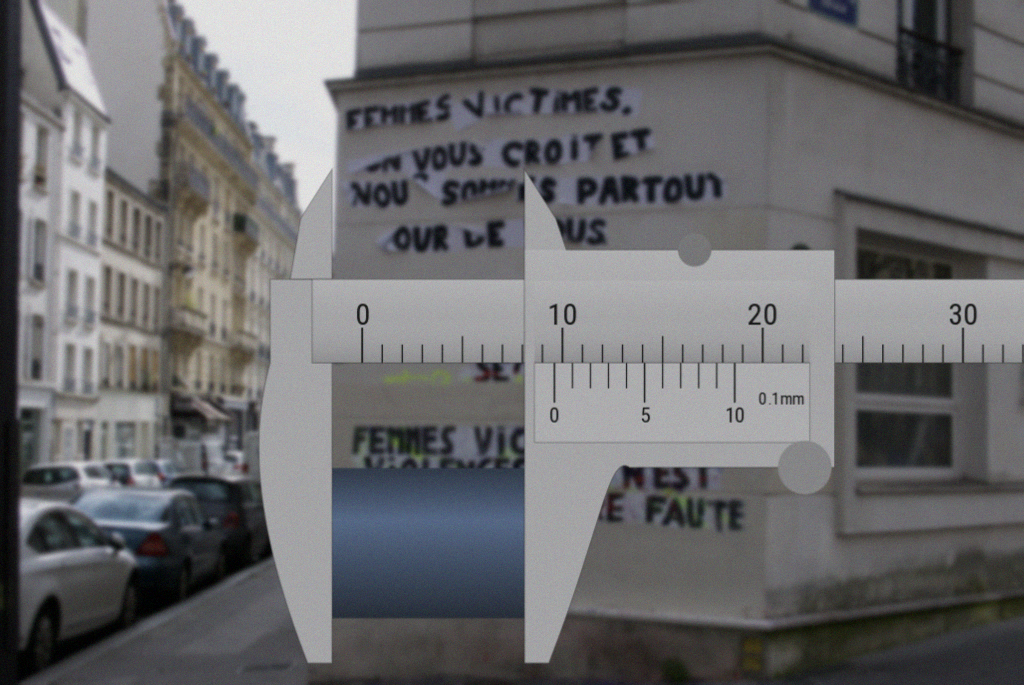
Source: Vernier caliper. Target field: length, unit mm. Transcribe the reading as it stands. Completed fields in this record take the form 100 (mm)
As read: 9.6 (mm)
